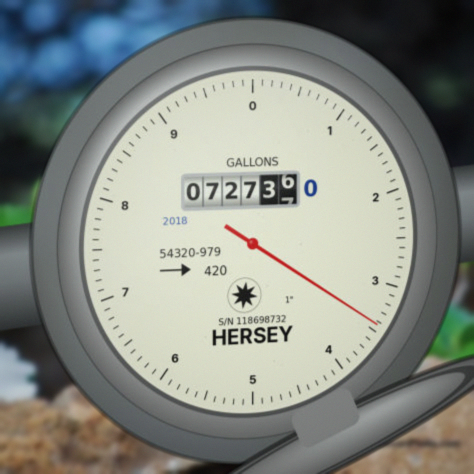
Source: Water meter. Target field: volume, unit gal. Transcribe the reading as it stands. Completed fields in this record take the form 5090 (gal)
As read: 727363.4 (gal)
